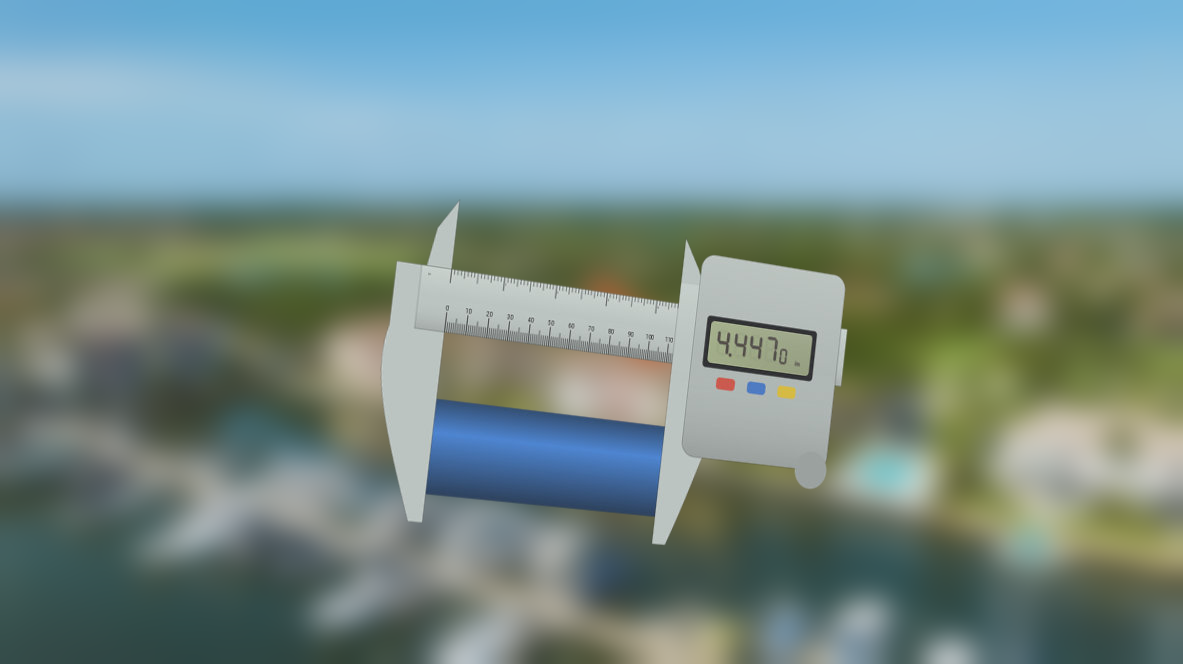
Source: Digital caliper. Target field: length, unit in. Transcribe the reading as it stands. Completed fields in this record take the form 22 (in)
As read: 4.4470 (in)
